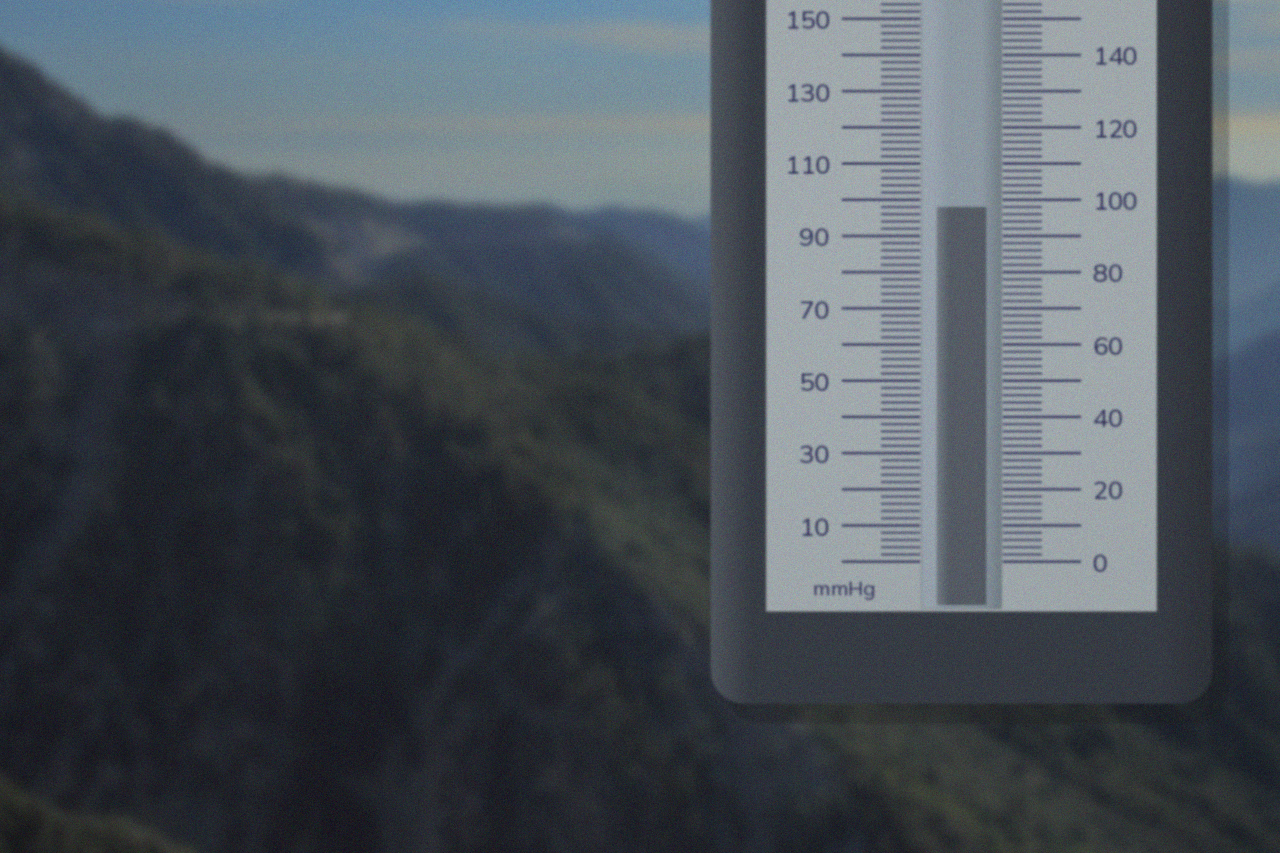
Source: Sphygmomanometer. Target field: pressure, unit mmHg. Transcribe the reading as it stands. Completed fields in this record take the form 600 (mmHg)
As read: 98 (mmHg)
